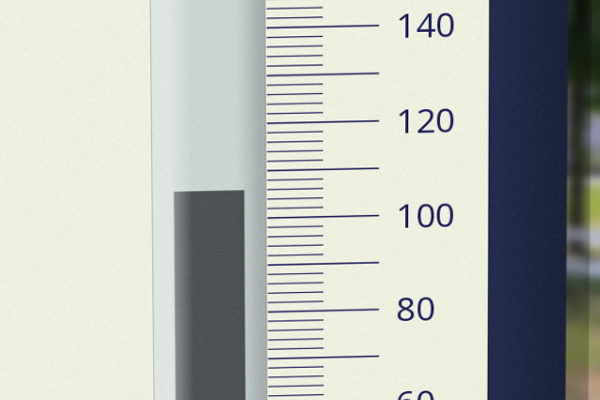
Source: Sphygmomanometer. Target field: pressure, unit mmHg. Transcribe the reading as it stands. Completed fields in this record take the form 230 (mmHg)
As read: 106 (mmHg)
